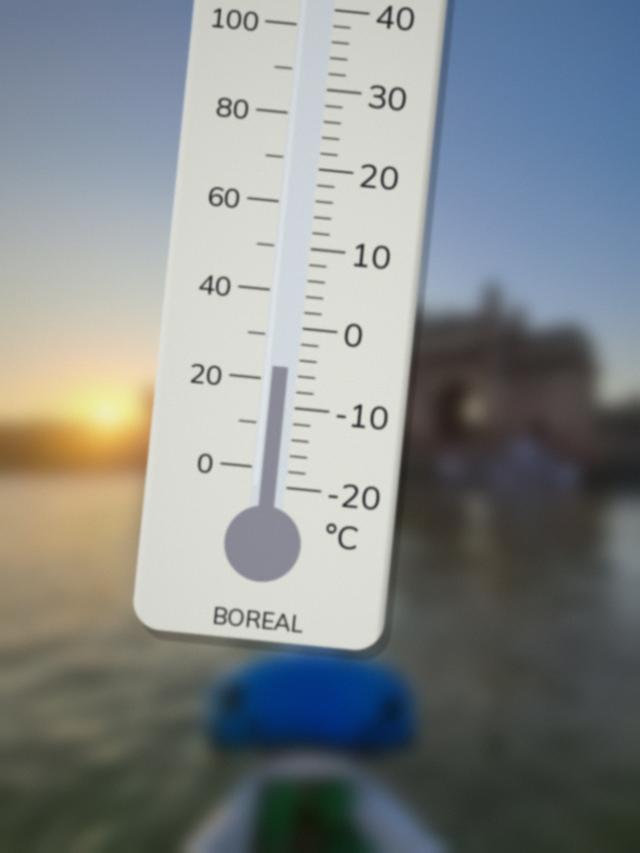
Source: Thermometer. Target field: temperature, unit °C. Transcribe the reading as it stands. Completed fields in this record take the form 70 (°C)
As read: -5 (°C)
